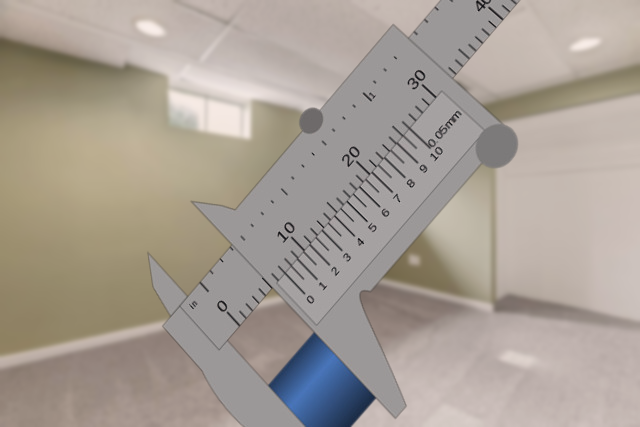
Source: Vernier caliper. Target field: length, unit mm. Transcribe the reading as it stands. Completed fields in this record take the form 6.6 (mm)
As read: 7.0 (mm)
